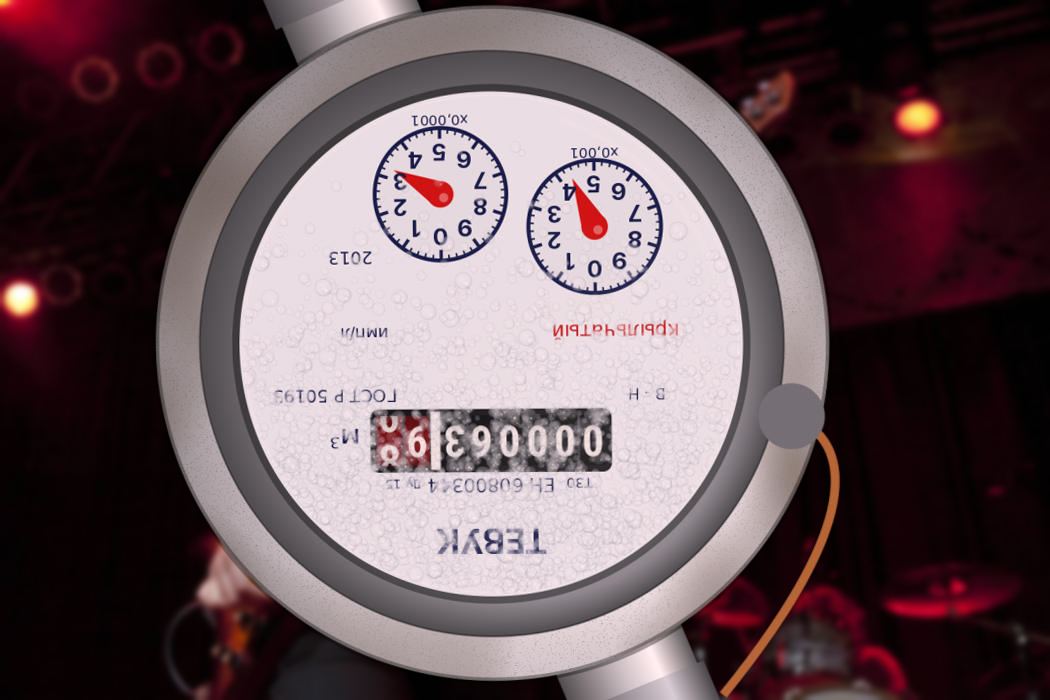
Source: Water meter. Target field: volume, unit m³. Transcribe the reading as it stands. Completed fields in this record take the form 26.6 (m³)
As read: 63.9843 (m³)
